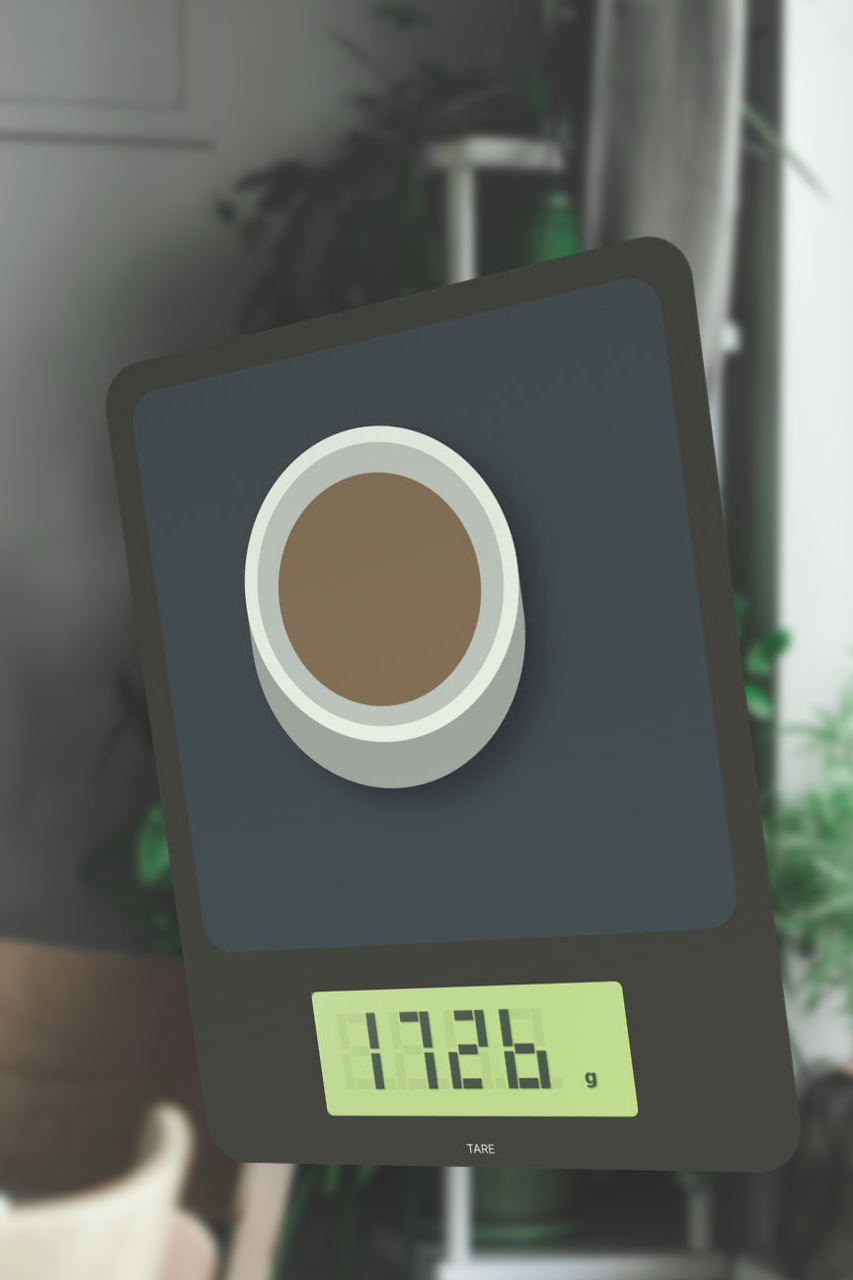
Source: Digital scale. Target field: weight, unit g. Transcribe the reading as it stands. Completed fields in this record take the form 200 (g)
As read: 1726 (g)
